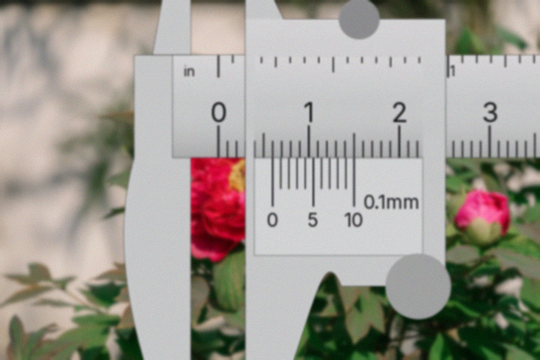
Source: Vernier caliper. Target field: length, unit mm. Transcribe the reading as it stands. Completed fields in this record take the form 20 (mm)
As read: 6.0 (mm)
